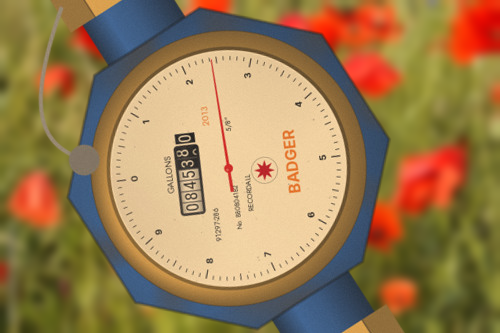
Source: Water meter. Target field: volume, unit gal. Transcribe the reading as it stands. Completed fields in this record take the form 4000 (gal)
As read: 845382.4 (gal)
